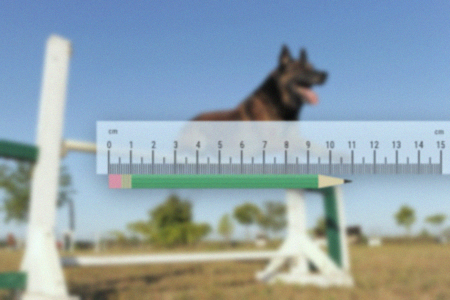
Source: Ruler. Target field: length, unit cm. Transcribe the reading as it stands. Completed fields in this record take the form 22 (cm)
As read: 11 (cm)
